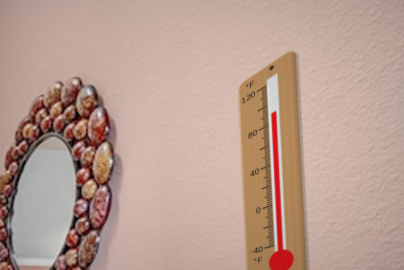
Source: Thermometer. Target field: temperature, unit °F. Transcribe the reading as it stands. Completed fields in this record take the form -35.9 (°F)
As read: 90 (°F)
